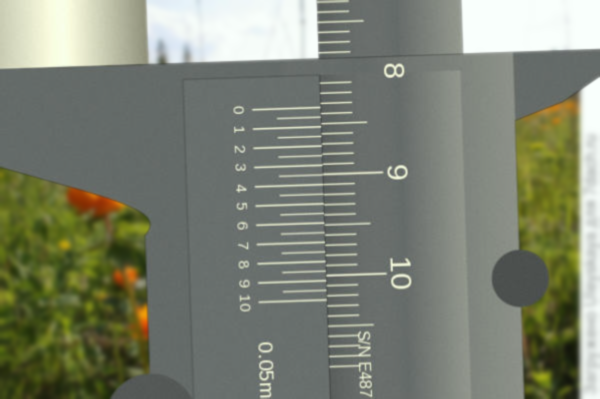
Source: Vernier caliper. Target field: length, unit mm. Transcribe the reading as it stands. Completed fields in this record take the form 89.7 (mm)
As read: 83.4 (mm)
